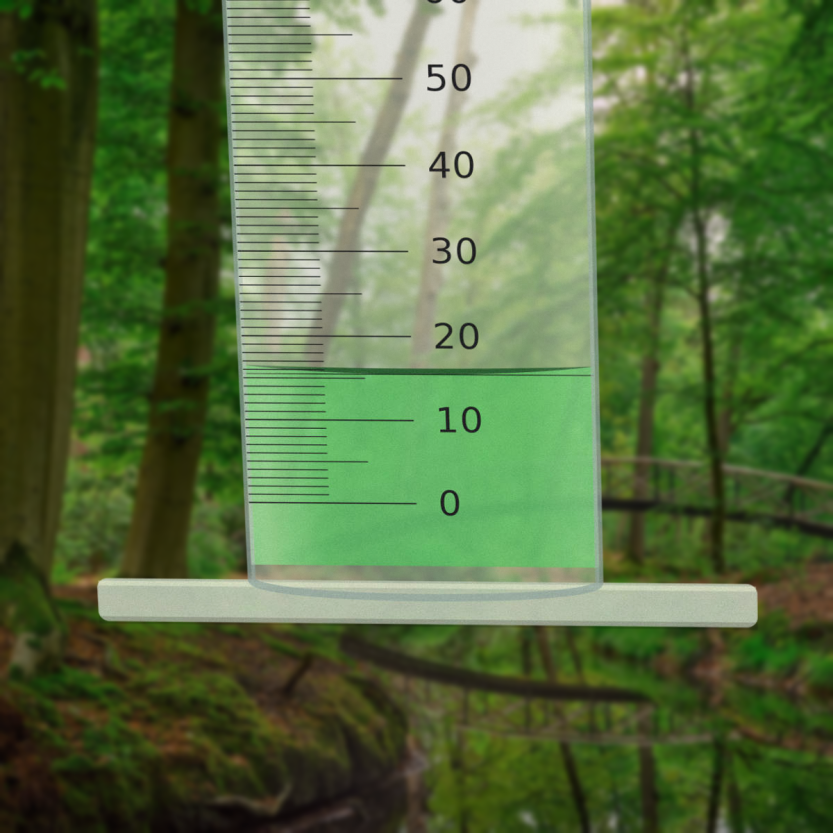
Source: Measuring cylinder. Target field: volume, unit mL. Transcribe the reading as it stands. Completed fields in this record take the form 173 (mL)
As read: 15.5 (mL)
